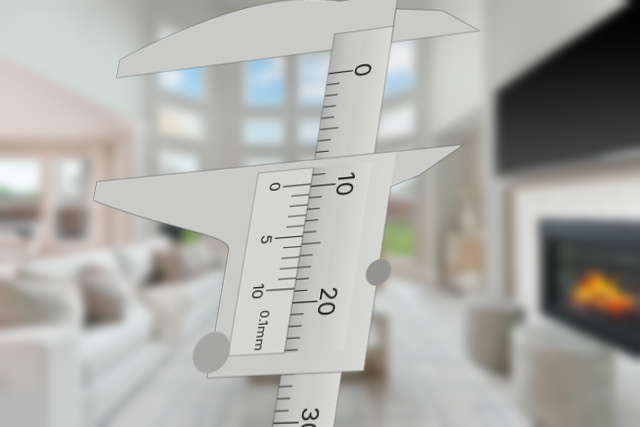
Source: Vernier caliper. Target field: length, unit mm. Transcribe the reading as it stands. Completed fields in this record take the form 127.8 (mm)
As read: 9.8 (mm)
